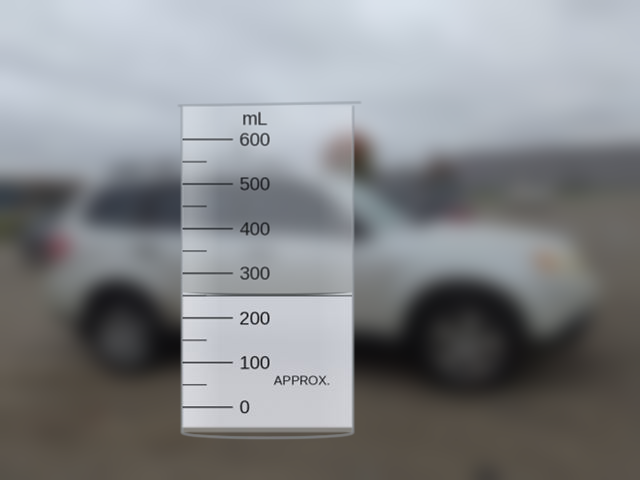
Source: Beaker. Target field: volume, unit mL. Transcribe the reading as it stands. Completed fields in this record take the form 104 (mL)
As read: 250 (mL)
